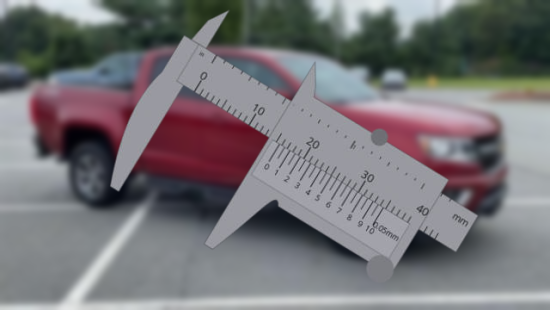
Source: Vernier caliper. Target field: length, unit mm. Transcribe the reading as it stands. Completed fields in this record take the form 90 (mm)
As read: 15.6 (mm)
